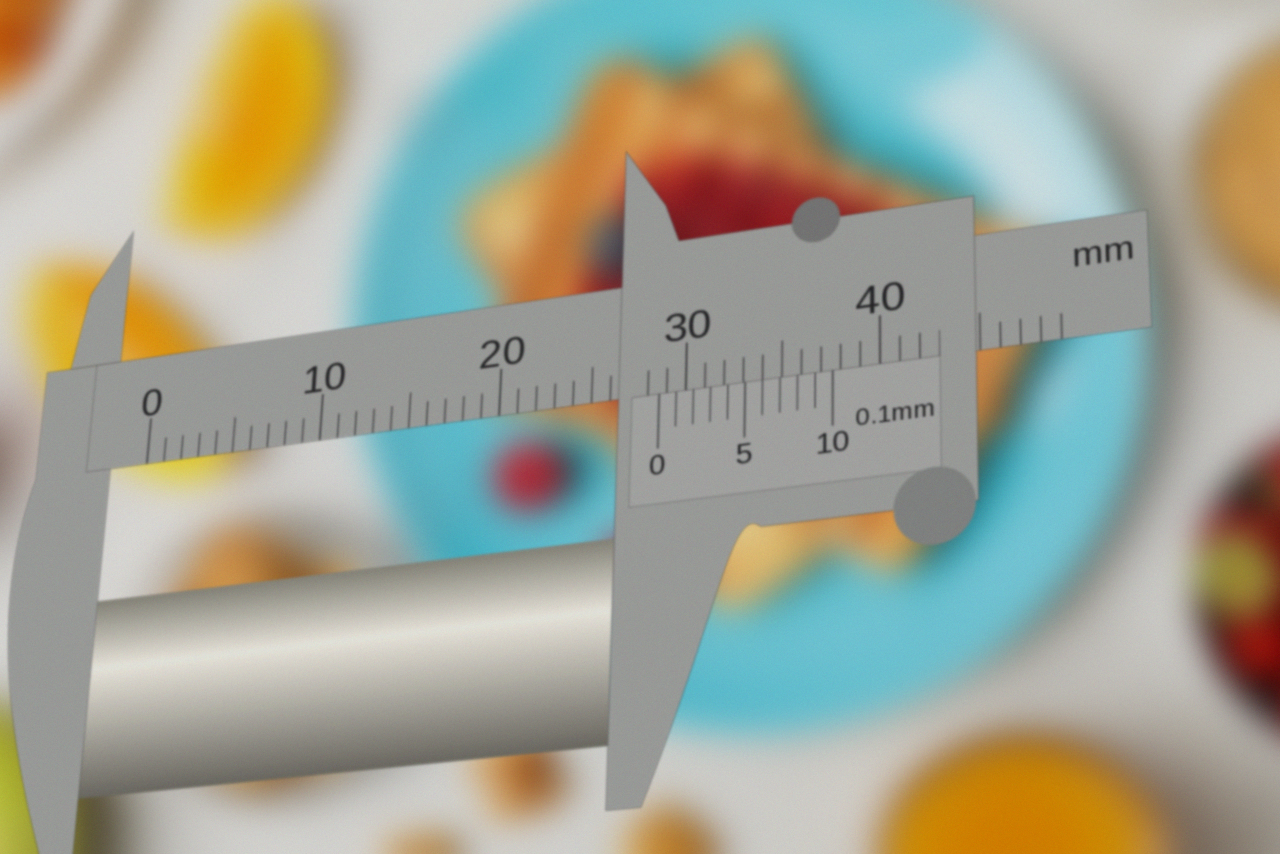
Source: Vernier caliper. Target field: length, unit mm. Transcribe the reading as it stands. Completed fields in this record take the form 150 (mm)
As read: 28.6 (mm)
